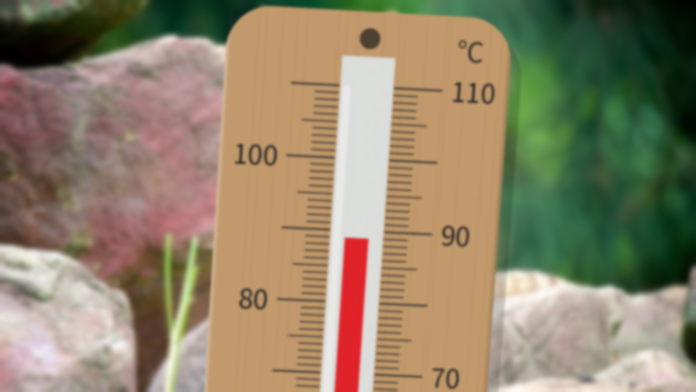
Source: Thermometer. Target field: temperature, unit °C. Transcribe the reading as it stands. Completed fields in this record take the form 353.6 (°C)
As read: 89 (°C)
